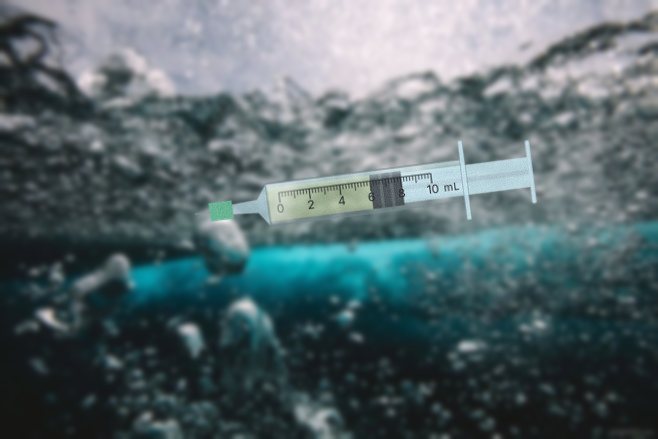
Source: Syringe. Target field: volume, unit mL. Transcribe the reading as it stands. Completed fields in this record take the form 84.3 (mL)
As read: 6 (mL)
